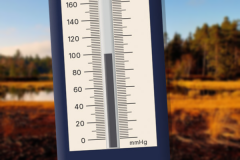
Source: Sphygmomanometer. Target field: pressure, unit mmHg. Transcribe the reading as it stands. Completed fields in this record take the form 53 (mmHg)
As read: 100 (mmHg)
